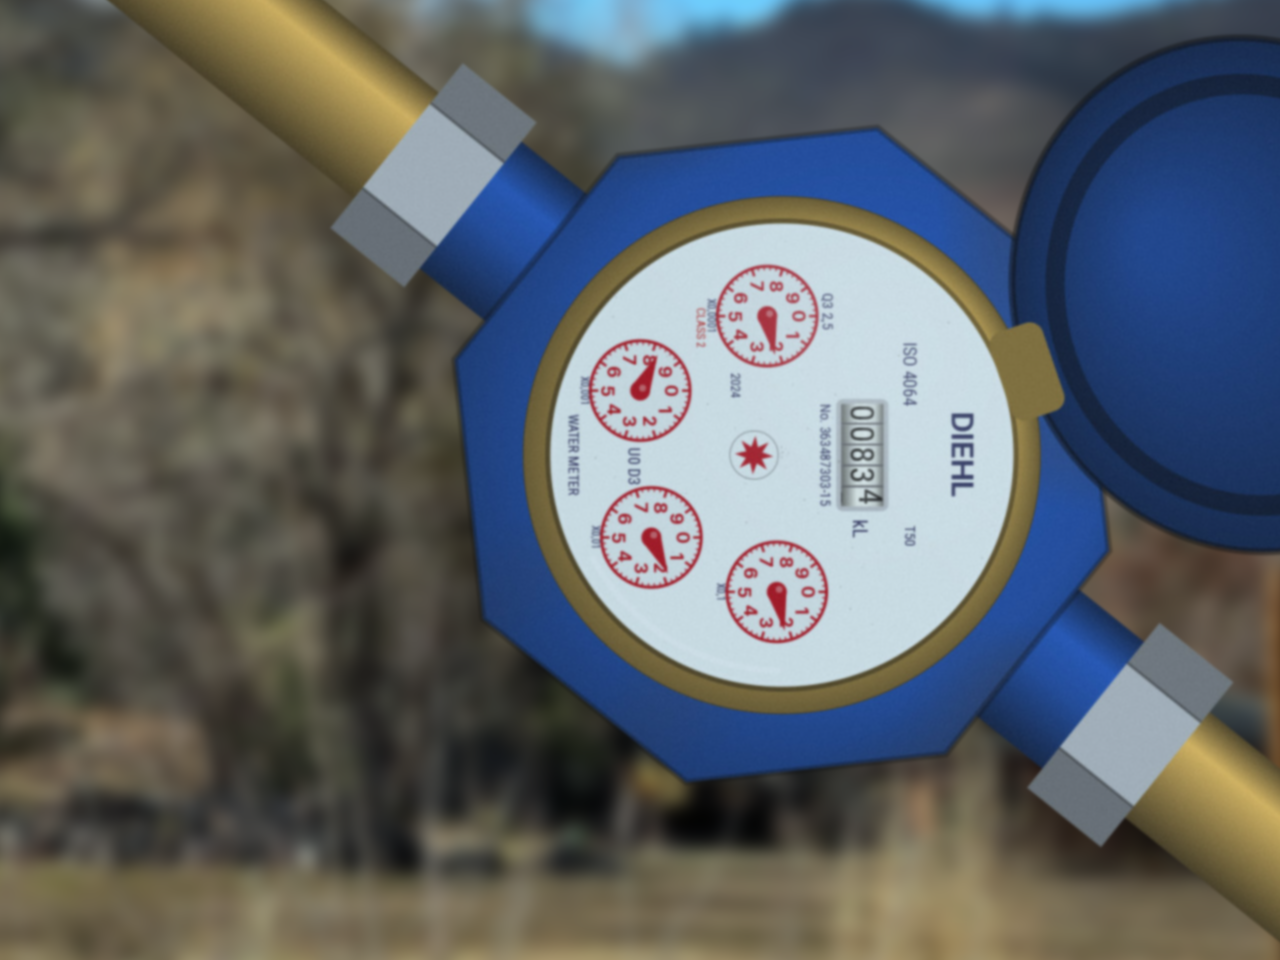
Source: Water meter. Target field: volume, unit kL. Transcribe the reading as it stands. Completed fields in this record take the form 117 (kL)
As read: 834.2182 (kL)
